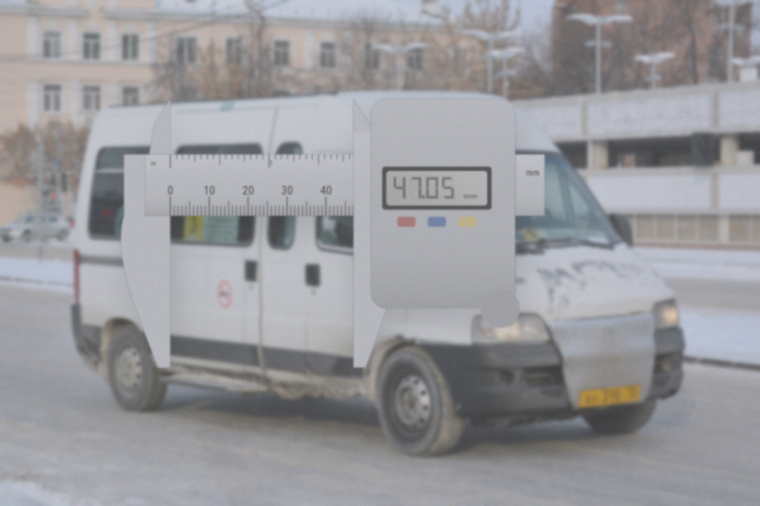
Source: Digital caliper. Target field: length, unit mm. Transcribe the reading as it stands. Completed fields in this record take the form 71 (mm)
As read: 47.05 (mm)
